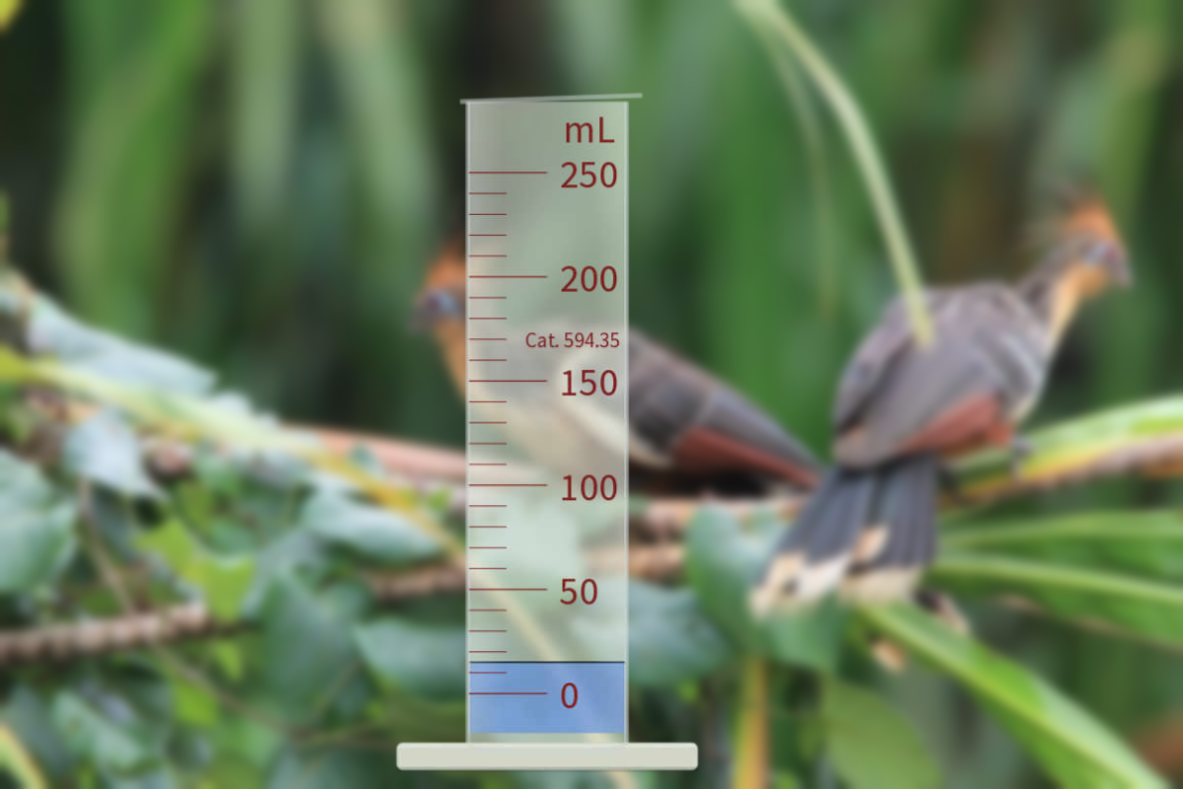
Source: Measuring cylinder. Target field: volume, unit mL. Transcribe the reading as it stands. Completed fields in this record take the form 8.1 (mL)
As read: 15 (mL)
